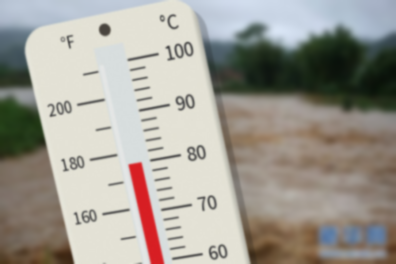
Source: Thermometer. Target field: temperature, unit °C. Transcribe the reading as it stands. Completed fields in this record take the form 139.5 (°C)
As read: 80 (°C)
